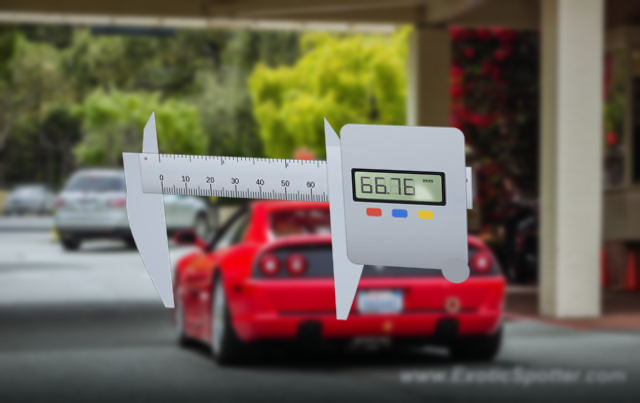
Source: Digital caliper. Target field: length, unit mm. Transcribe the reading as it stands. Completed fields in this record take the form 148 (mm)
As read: 66.76 (mm)
